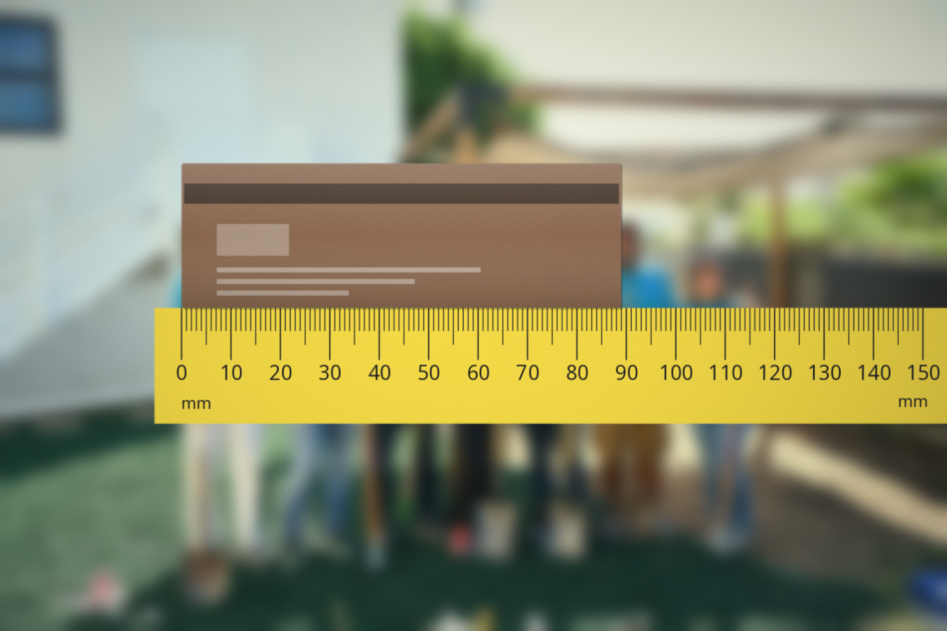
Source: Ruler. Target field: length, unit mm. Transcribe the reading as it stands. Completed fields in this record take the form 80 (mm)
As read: 89 (mm)
